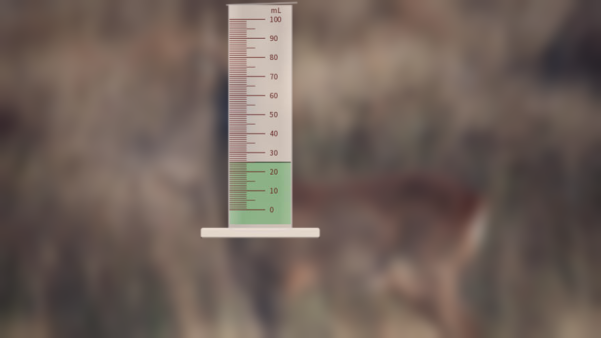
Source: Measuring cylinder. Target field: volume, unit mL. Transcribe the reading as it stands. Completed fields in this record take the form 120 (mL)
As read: 25 (mL)
